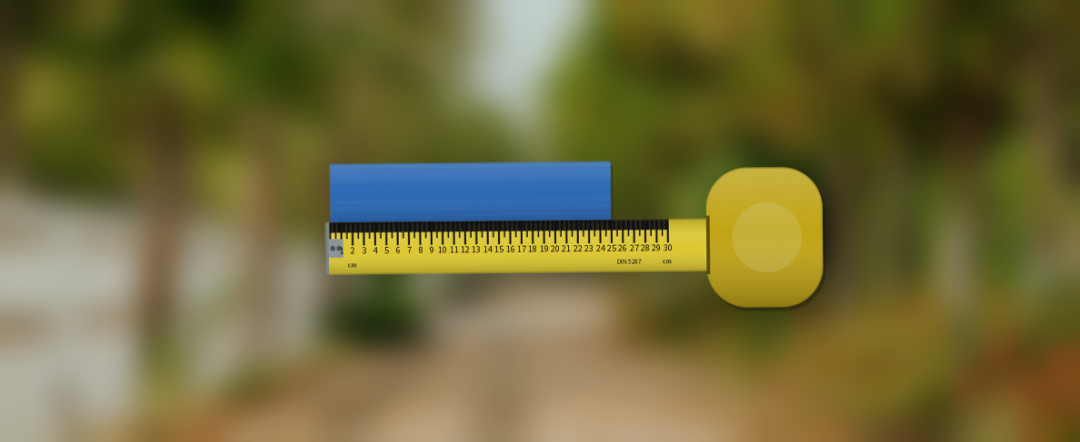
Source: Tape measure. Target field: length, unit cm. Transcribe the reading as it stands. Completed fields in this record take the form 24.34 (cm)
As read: 25 (cm)
